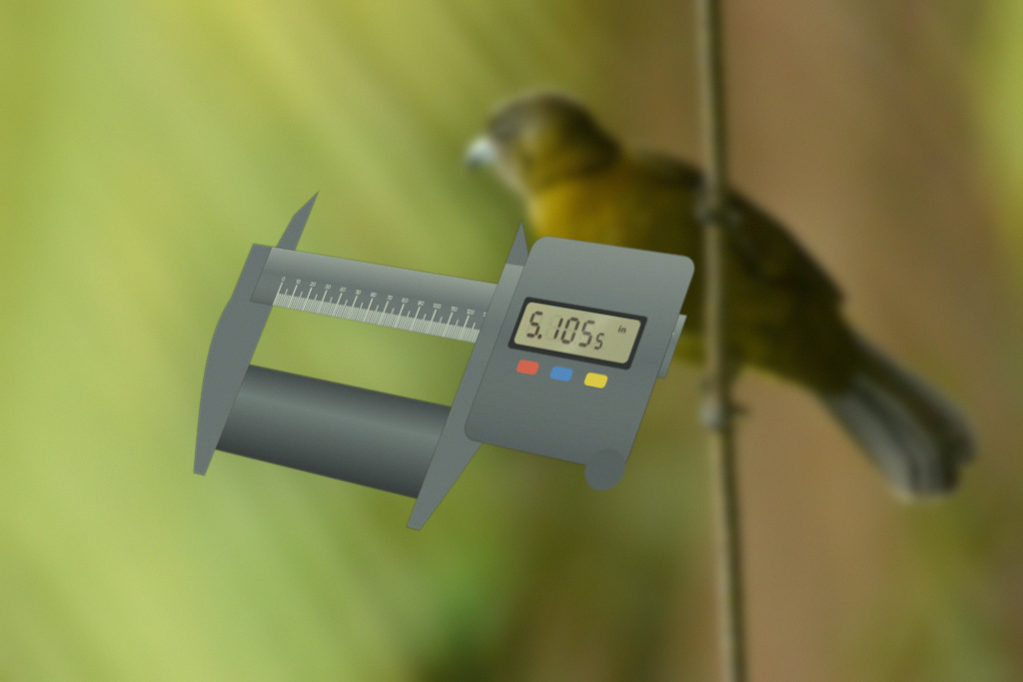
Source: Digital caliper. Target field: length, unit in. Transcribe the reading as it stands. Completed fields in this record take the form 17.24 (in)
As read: 5.1055 (in)
